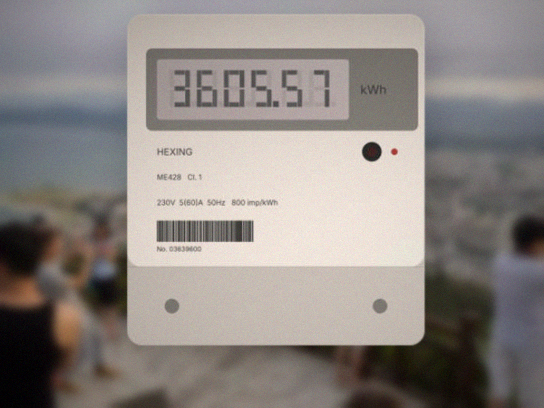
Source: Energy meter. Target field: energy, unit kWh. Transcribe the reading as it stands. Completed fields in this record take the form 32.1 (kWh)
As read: 3605.57 (kWh)
